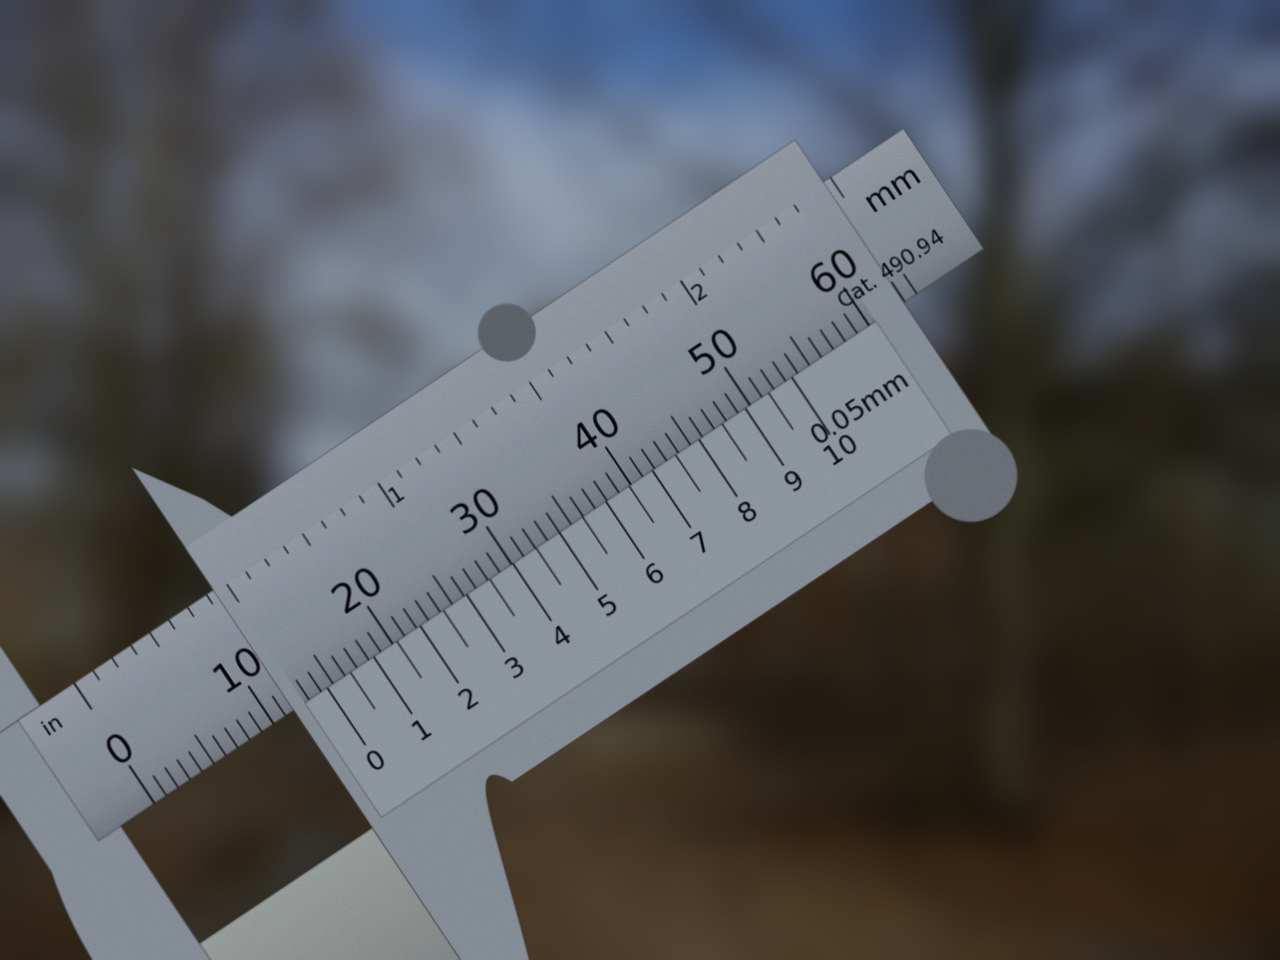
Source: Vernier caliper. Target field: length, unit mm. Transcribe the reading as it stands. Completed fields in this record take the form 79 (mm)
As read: 14.5 (mm)
